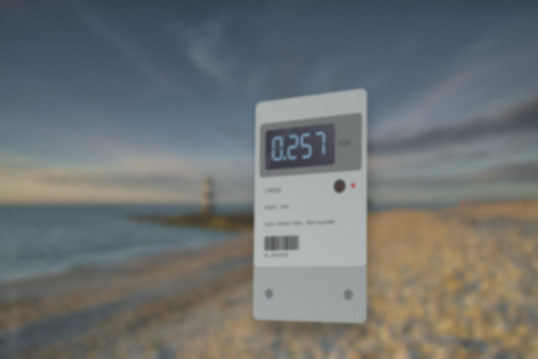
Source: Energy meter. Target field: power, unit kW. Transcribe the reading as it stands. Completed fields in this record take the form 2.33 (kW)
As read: 0.257 (kW)
